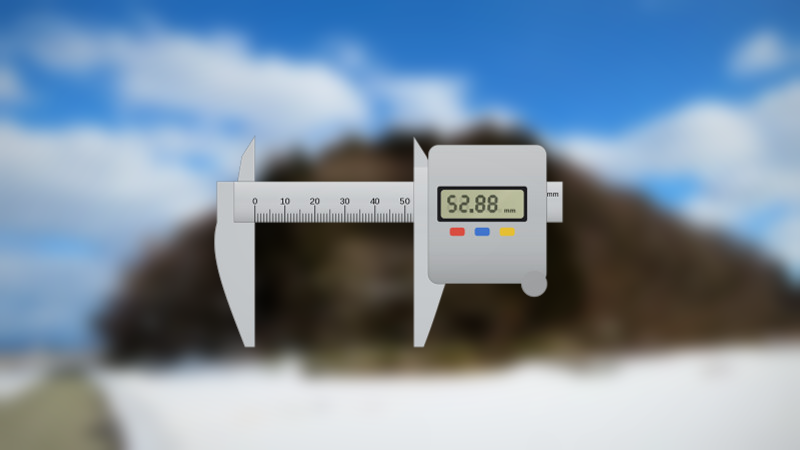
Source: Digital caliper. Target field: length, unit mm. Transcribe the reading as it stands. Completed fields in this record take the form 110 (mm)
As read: 52.88 (mm)
